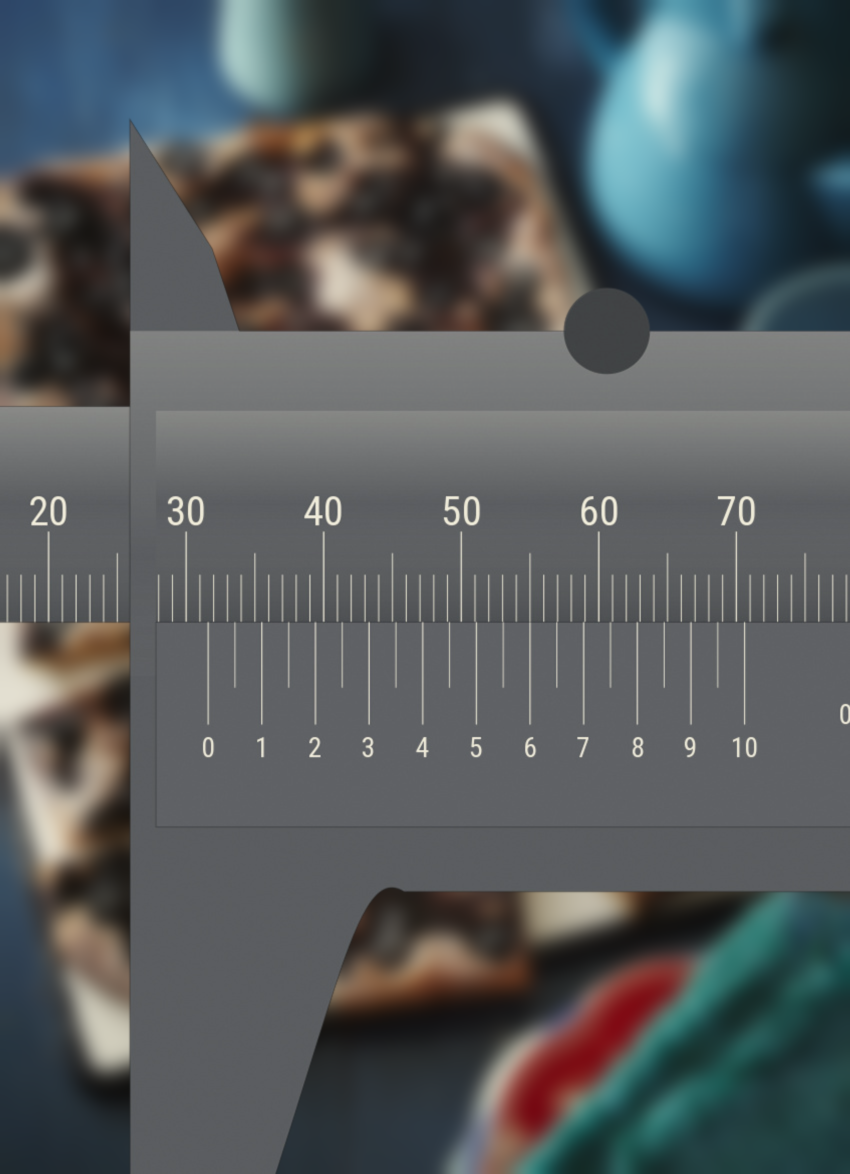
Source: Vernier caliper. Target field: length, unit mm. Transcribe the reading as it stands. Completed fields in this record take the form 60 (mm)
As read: 31.6 (mm)
